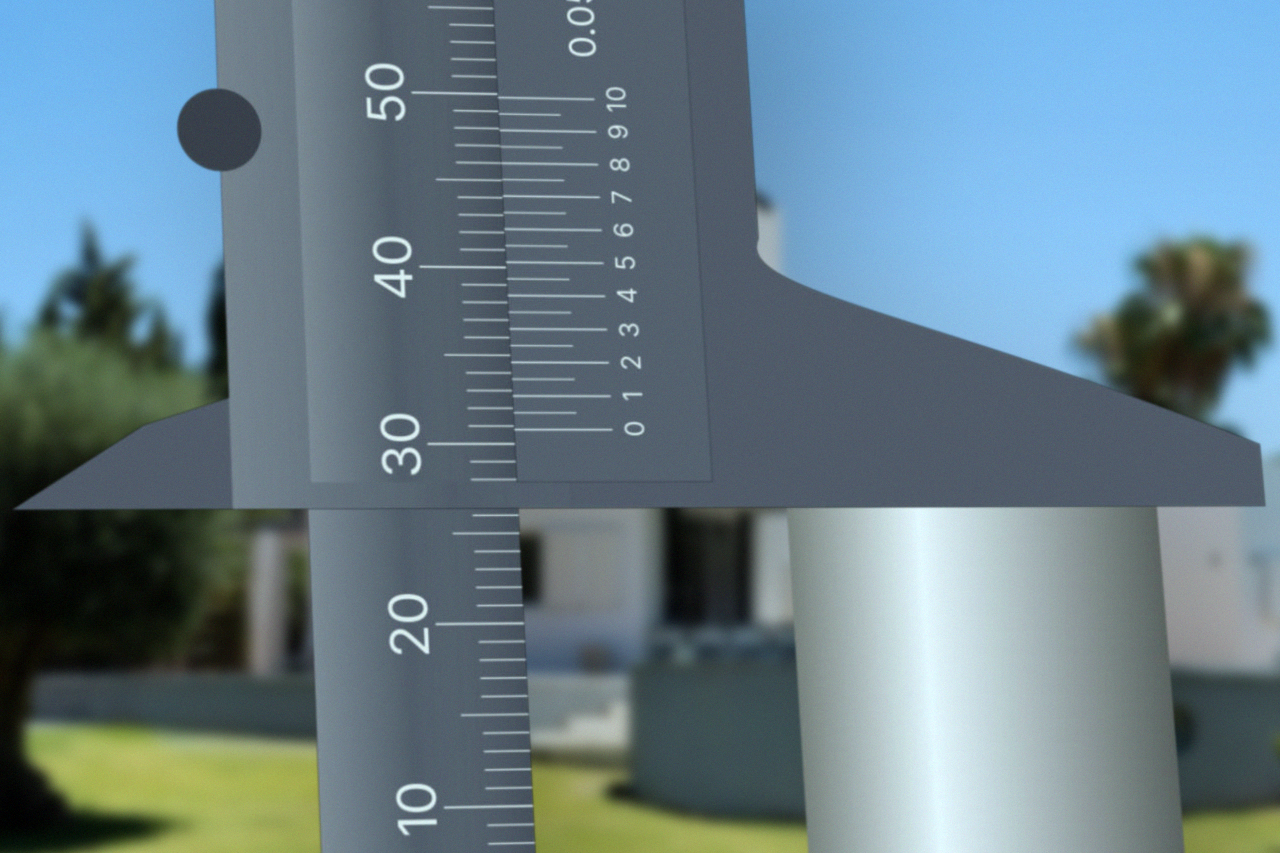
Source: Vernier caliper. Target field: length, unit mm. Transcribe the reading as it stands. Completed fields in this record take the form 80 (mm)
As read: 30.8 (mm)
